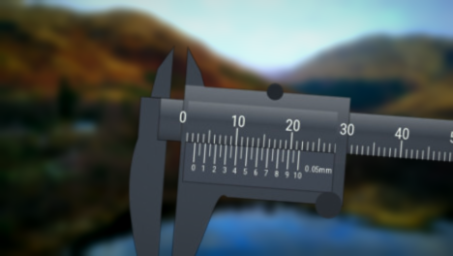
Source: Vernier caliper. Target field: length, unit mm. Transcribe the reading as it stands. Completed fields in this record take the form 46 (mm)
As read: 2.5 (mm)
